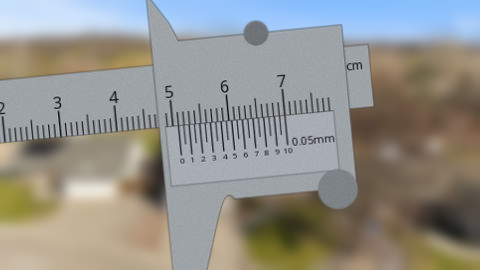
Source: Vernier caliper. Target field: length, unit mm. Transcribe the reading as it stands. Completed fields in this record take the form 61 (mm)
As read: 51.0 (mm)
